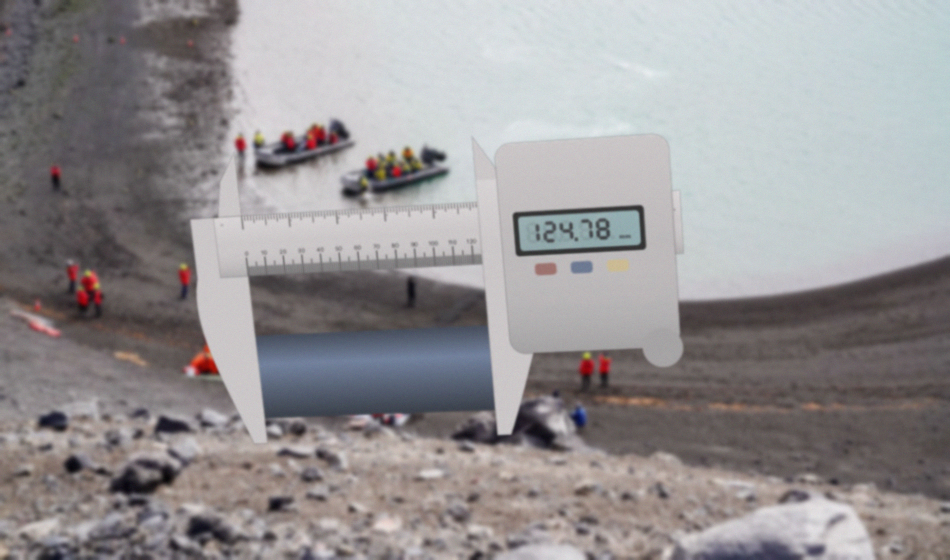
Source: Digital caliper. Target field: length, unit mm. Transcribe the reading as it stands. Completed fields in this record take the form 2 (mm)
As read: 124.78 (mm)
